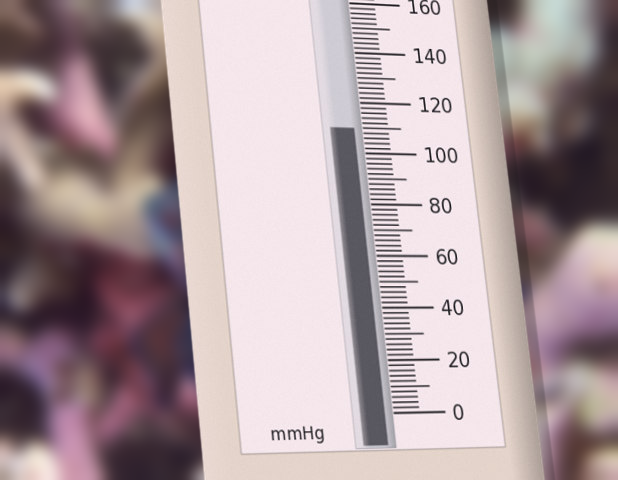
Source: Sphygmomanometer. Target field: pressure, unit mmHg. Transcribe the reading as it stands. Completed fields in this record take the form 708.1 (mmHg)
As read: 110 (mmHg)
